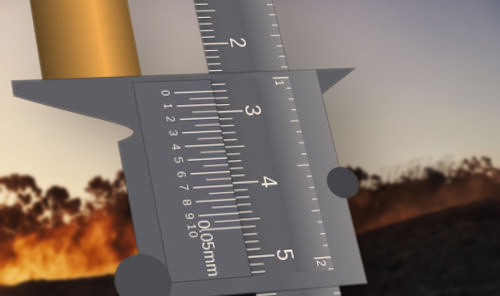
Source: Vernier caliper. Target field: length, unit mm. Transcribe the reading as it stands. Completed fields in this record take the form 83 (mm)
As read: 27.0 (mm)
